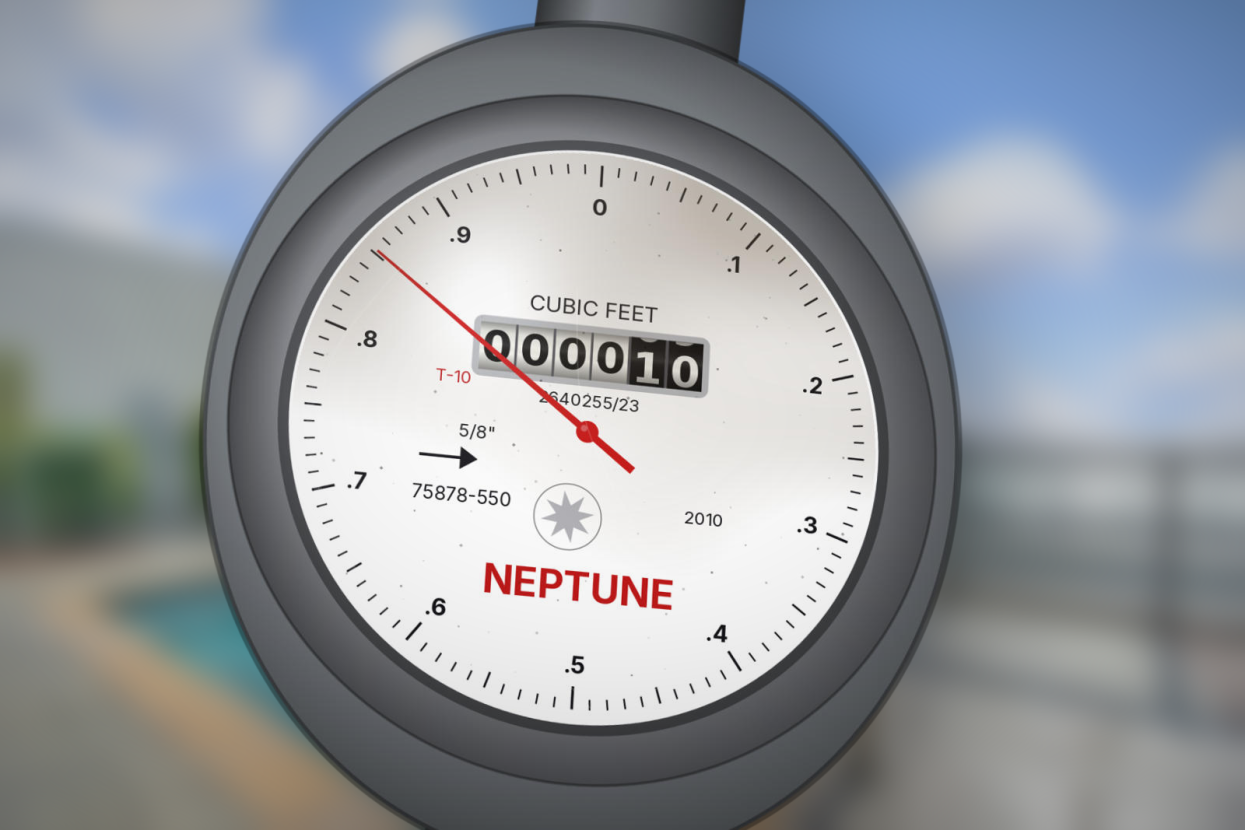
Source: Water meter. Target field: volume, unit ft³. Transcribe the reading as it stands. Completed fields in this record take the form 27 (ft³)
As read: 9.85 (ft³)
